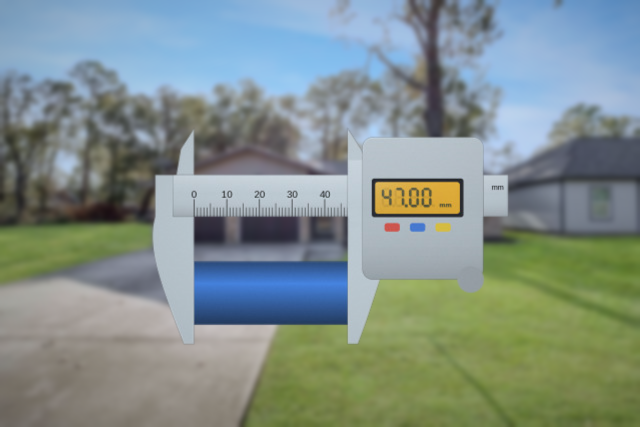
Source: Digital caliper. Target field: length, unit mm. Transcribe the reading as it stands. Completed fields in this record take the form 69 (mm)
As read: 47.00 (mm)
